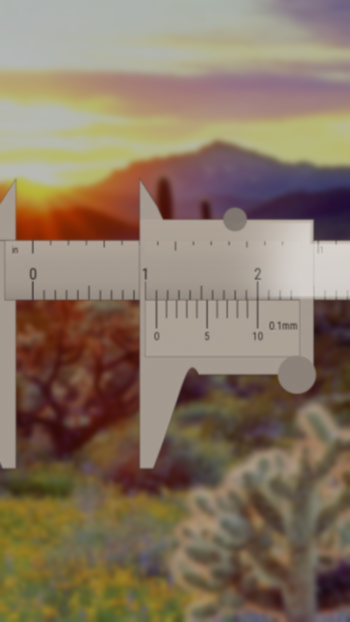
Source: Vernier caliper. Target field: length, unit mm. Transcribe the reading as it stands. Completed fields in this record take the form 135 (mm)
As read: 11.0 (mm)
